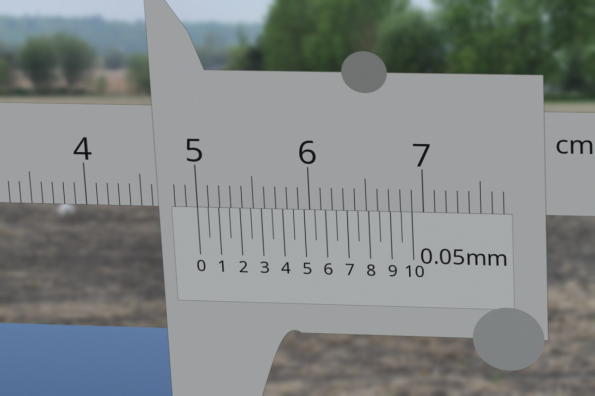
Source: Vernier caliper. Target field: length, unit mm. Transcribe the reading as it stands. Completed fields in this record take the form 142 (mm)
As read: 50.0 (mm)
